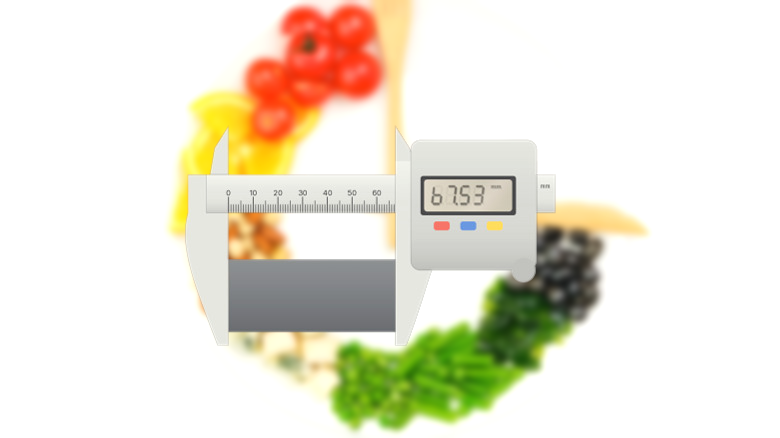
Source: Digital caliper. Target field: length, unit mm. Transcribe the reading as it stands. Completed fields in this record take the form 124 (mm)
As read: 67.53 (mm)
